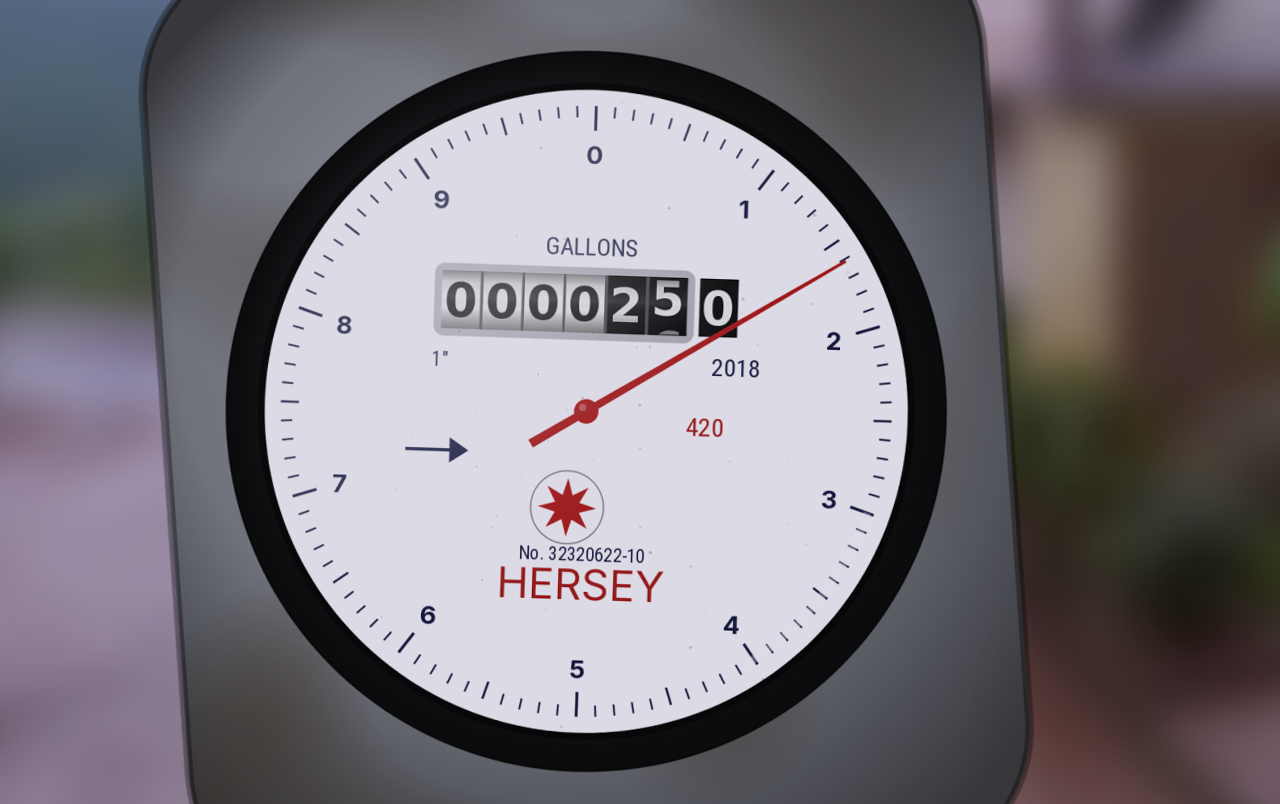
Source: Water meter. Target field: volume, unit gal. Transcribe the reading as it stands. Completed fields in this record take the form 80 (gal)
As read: 251.6 (gal)
